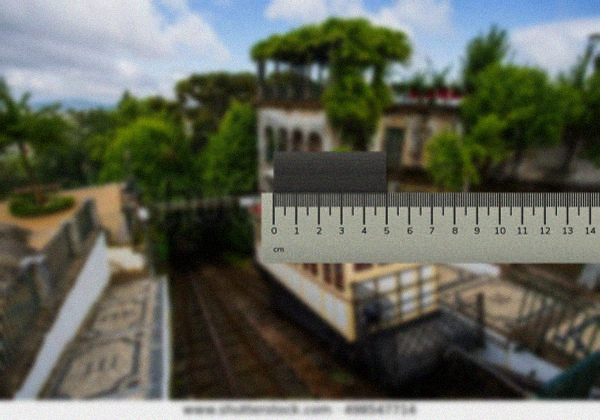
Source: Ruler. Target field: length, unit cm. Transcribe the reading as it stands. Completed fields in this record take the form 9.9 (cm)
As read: 5 (cm)
